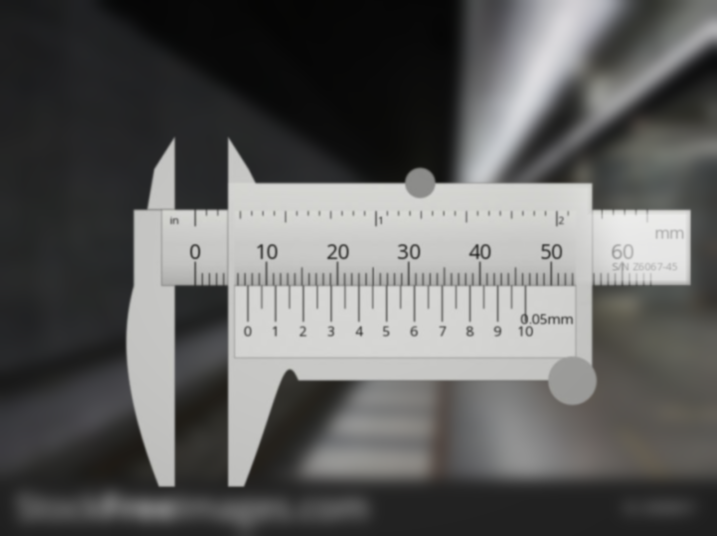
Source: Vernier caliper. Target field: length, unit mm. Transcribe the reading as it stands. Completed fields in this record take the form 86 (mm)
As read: 7.4 (mm)
